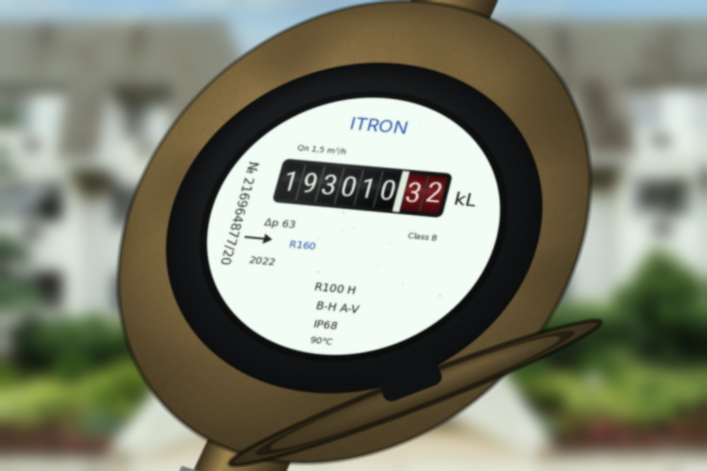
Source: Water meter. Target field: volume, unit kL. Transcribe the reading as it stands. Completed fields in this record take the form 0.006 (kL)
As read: 193010.32 (kL)
